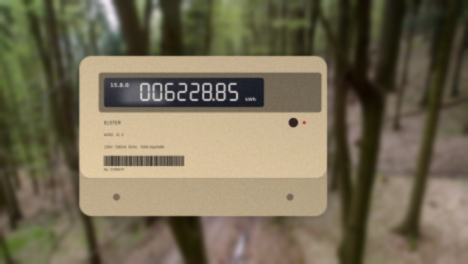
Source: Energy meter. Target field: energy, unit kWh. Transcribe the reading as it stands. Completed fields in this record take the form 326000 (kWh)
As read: 6228.85 (kWh)
